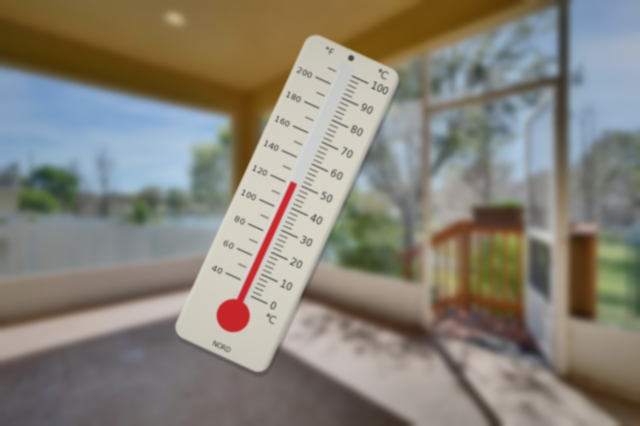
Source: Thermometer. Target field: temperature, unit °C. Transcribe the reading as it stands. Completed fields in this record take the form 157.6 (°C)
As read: 50 (°C)
